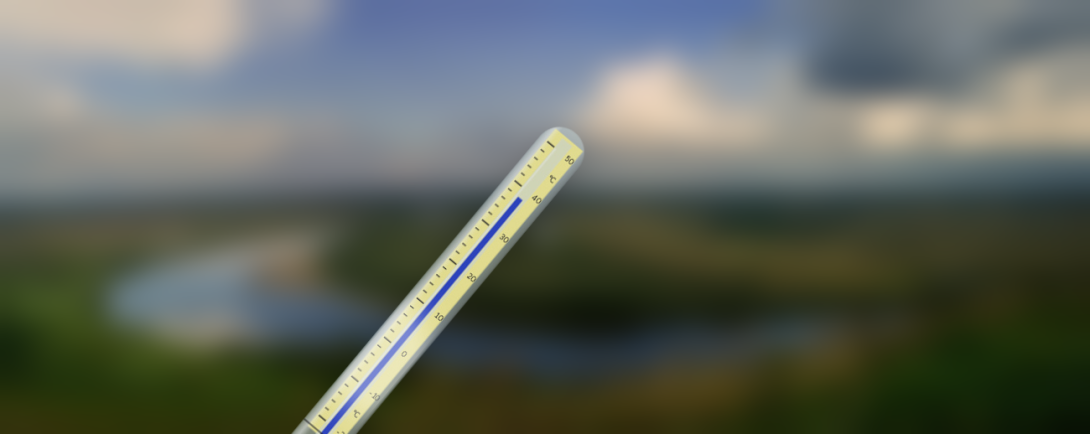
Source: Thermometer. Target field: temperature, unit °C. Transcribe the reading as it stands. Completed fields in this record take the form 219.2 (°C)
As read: 38 (°C)
